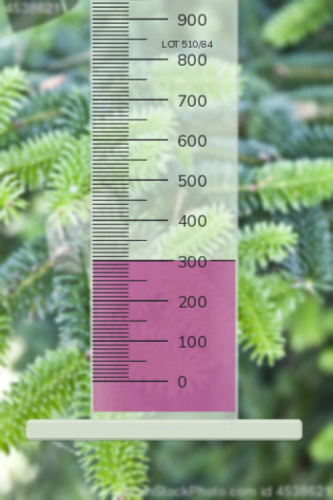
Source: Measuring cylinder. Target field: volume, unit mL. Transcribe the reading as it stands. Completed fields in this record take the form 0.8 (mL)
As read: 300 (mL)
